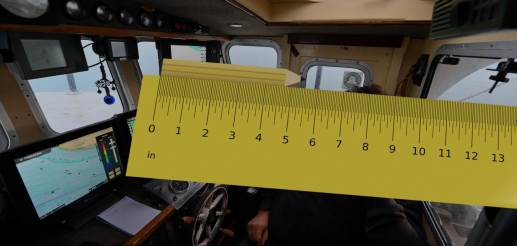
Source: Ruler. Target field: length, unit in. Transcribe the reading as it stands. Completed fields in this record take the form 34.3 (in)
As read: 5.5 (in)
